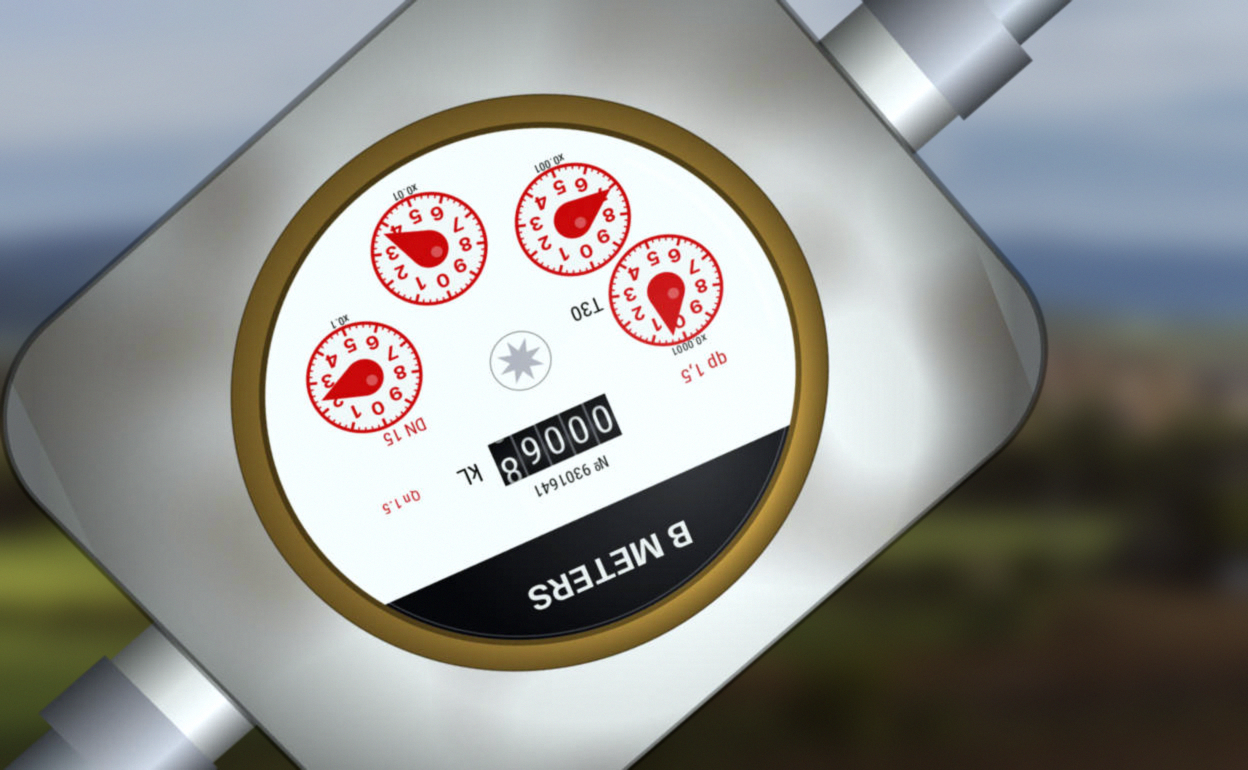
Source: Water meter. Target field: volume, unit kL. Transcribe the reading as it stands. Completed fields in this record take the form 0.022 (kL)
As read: 68.2370 (kL)
